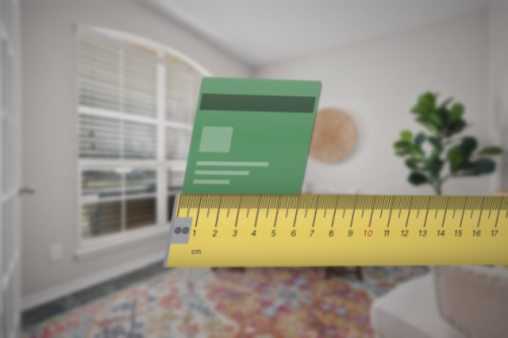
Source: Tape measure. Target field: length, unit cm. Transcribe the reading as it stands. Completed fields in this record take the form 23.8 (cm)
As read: 6 (cm)
